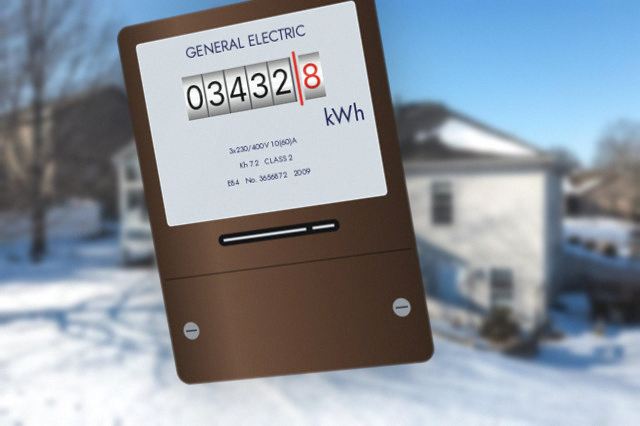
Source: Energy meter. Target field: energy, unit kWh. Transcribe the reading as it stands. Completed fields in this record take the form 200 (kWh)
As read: 3432.8 (kWh)
